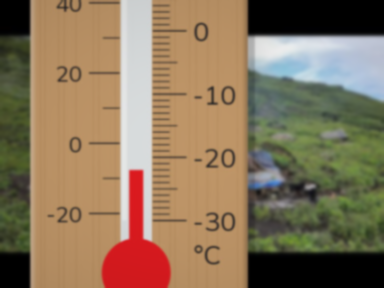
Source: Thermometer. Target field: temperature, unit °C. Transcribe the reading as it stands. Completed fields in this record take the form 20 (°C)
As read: -22 (°C)
